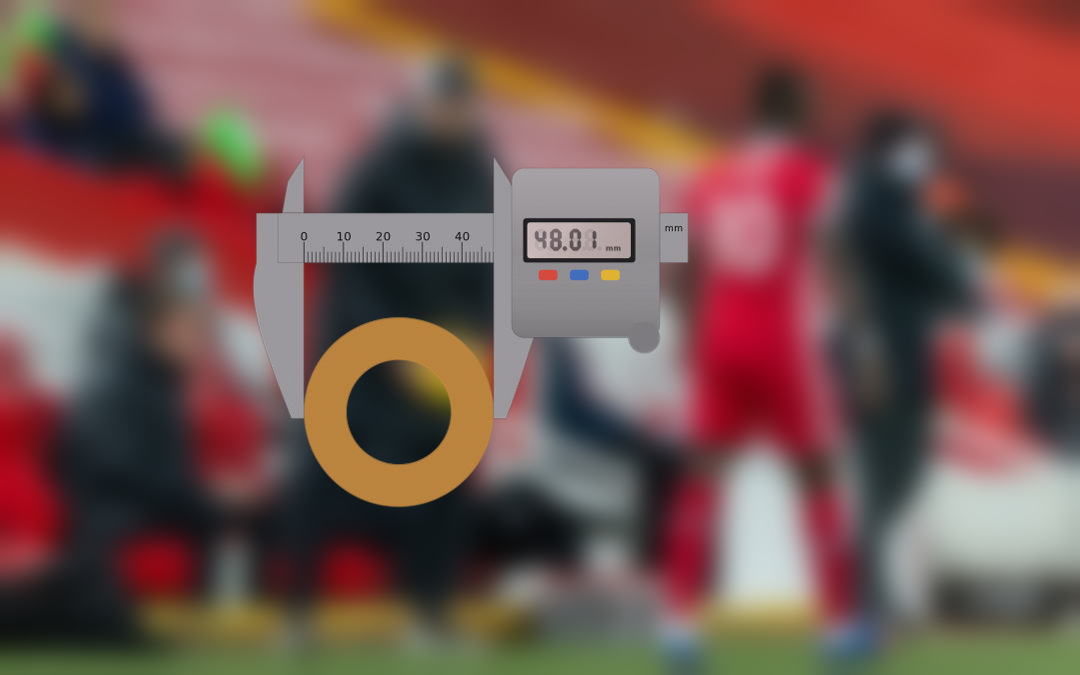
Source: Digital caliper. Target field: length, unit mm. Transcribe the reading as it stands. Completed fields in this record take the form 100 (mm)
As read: 48.01 (mm)
